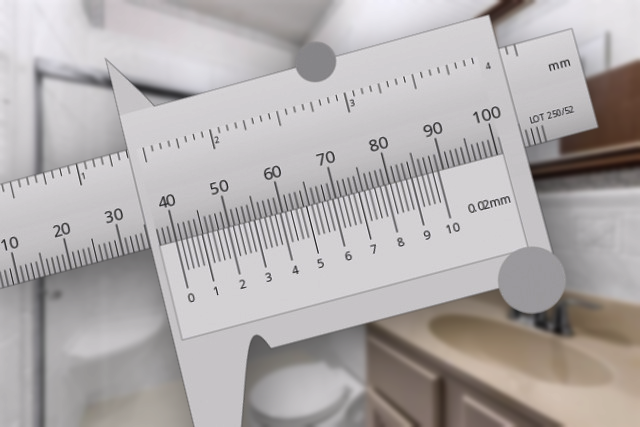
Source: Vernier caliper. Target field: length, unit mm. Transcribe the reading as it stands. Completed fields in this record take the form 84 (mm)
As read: 40.0 (mm)
